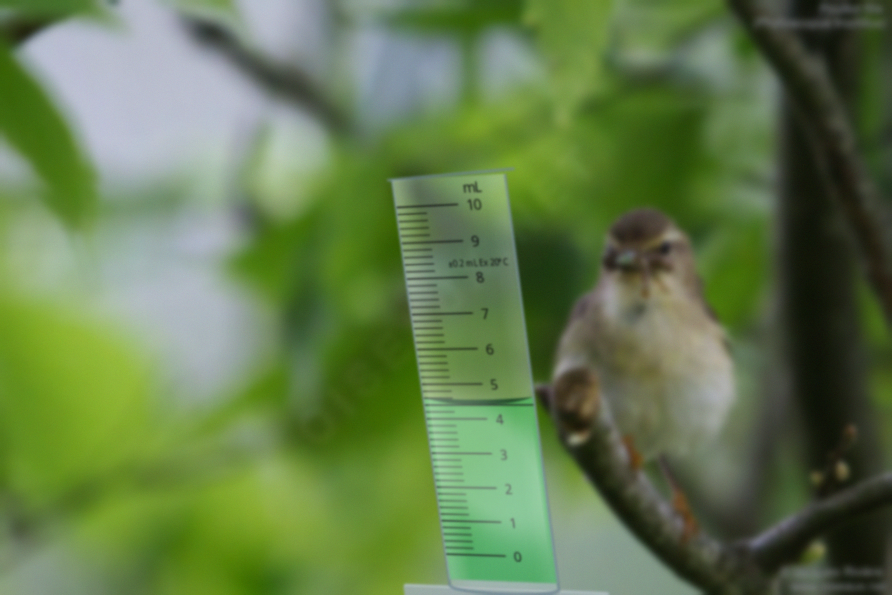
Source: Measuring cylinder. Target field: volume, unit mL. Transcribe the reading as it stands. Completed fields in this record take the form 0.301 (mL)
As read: 4.4 (mL)
